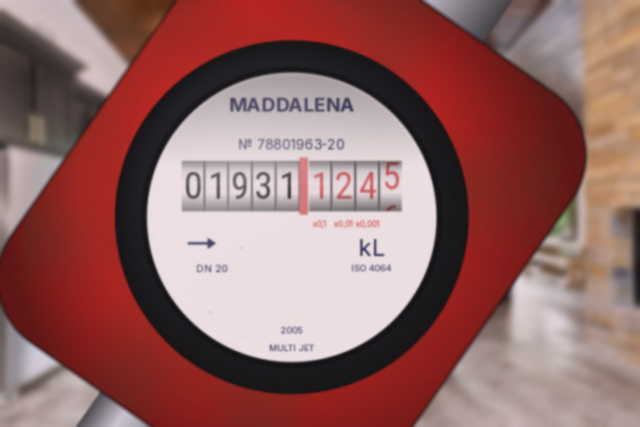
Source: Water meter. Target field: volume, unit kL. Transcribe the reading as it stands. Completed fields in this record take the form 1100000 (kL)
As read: 1931.1245 (kL)
